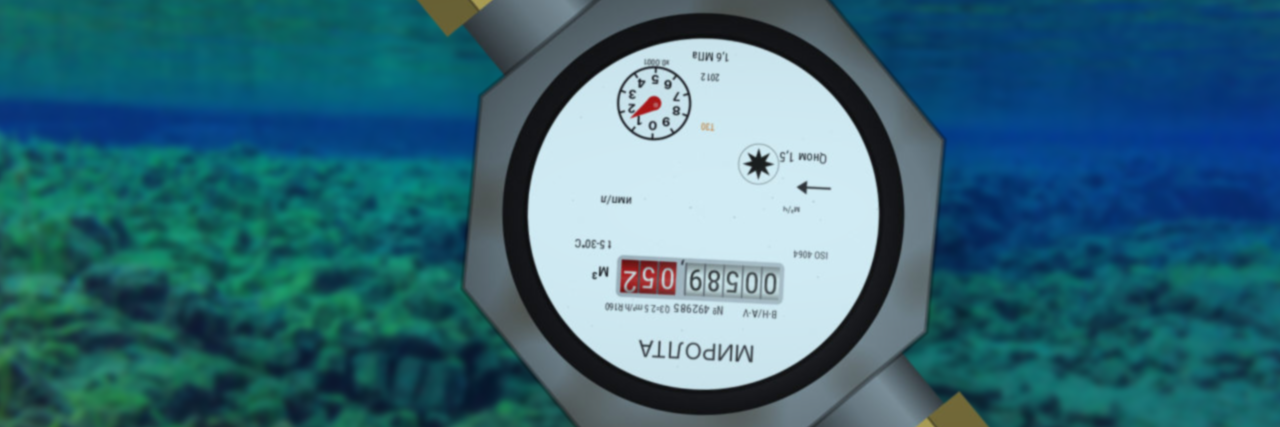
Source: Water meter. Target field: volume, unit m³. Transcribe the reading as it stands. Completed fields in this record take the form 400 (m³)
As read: 589.0521 (m³)
